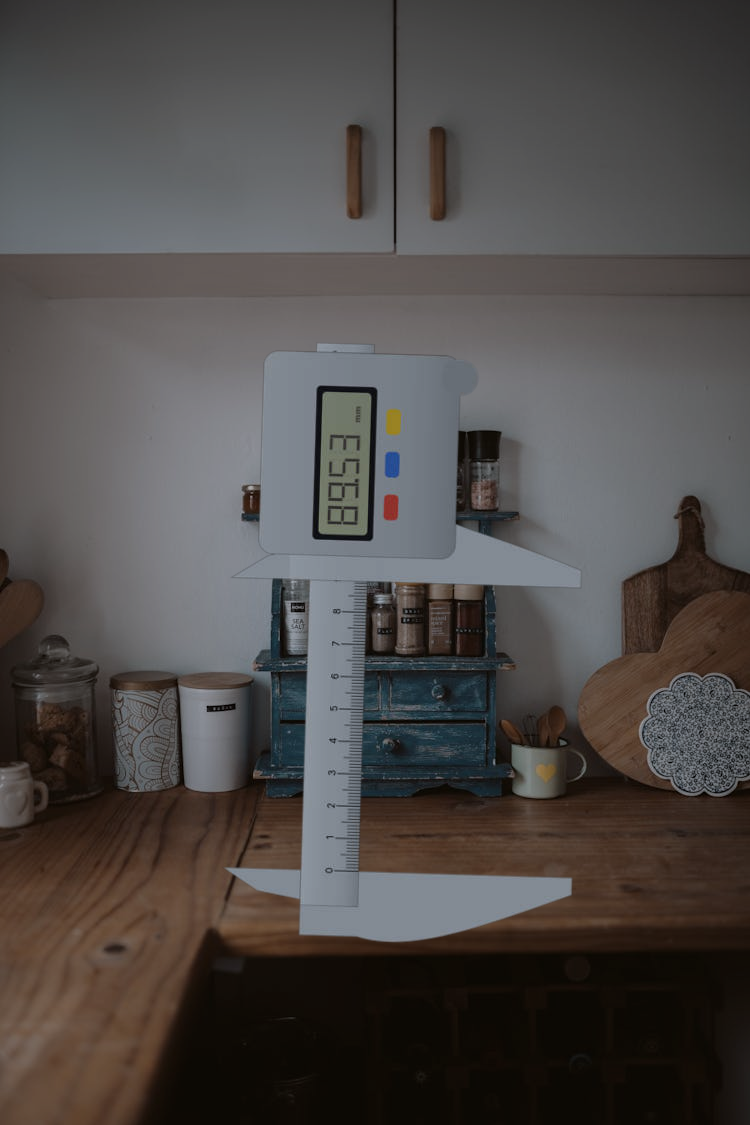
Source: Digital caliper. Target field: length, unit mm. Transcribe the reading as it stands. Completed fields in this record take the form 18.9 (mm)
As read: 89.53 (mm)
